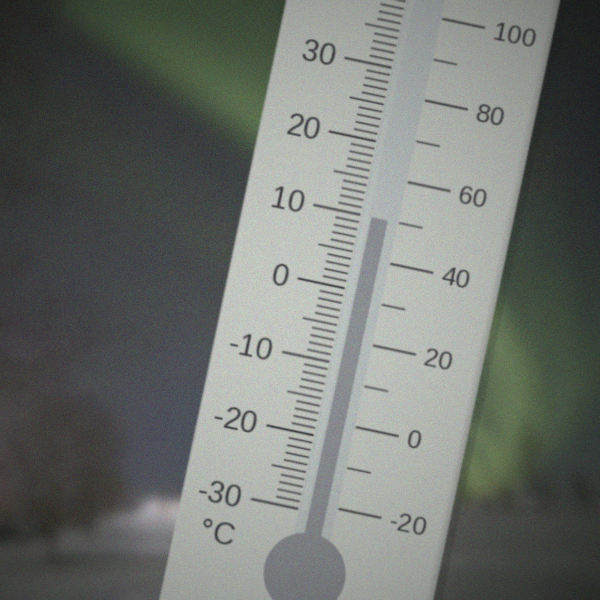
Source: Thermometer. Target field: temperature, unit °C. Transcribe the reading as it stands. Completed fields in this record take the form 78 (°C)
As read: 10 (°C)
